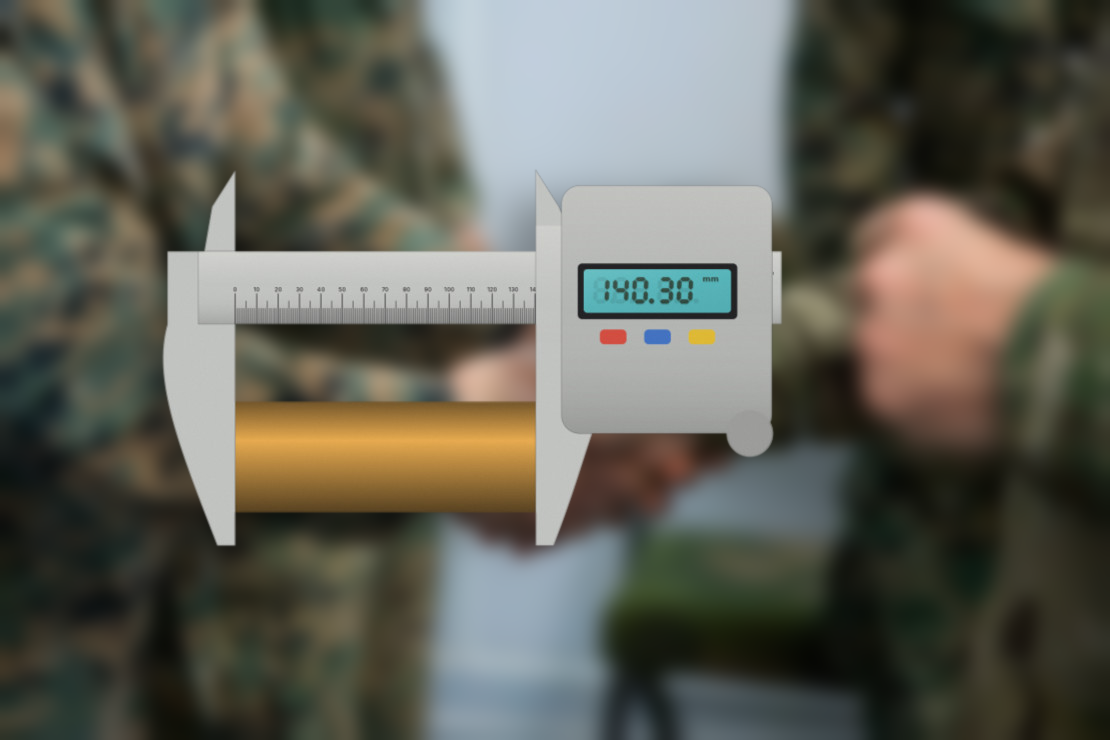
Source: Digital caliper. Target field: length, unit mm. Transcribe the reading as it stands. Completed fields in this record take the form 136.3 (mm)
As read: 140.30 (mm)
